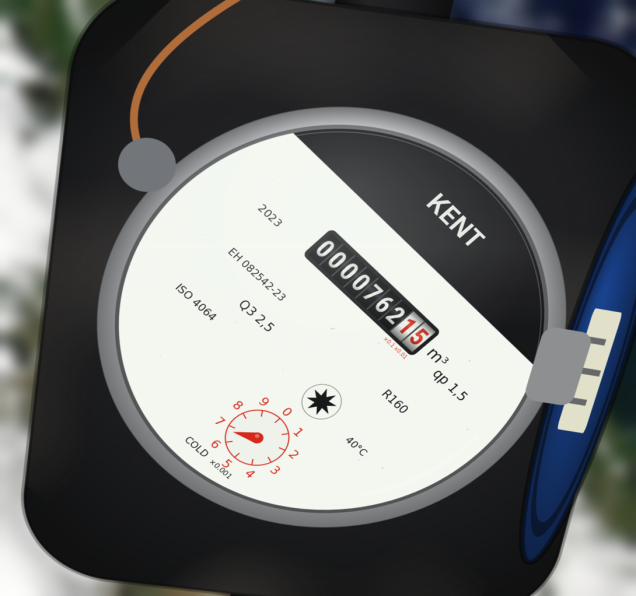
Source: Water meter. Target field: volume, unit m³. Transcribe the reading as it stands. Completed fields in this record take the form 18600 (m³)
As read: 762.156 (m³)
